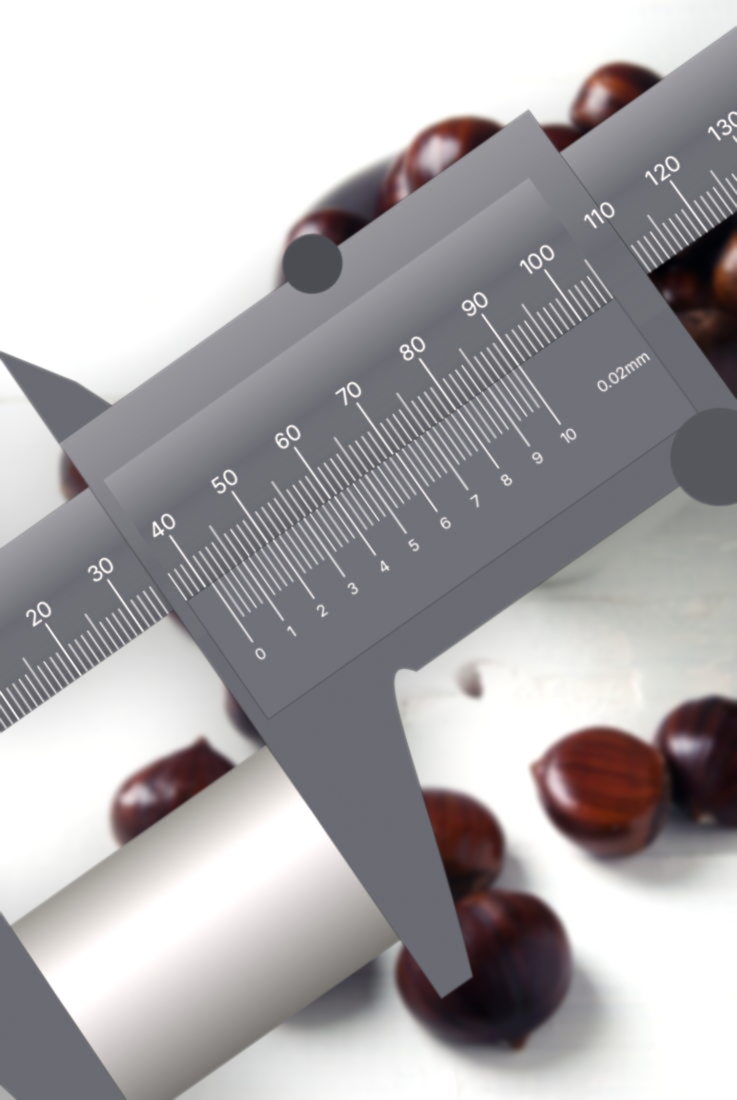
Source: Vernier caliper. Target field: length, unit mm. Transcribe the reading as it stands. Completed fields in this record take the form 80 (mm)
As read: 41.0 (mm)
